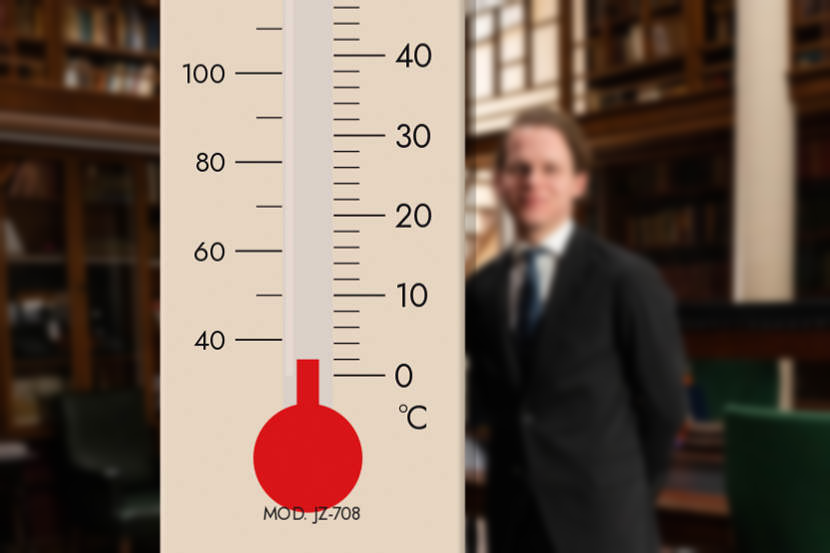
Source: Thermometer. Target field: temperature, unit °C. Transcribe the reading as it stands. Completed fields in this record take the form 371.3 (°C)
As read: 2 (°C)
